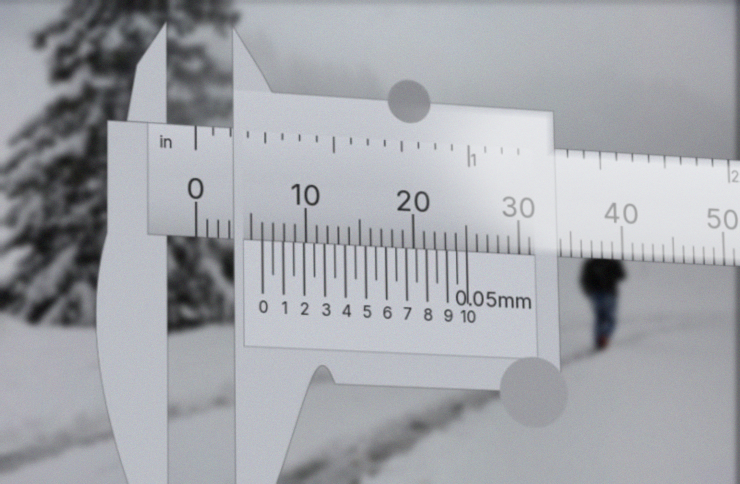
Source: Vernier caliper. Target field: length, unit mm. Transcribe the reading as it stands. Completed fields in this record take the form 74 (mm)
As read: 6.0 (mm)
